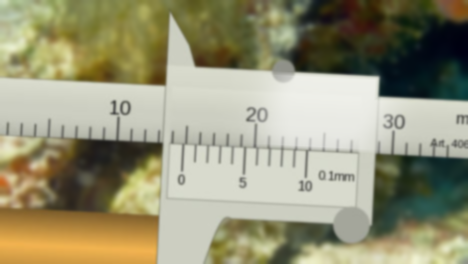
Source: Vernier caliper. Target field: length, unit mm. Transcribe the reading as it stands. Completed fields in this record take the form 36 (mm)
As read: 14.8 (mm)
